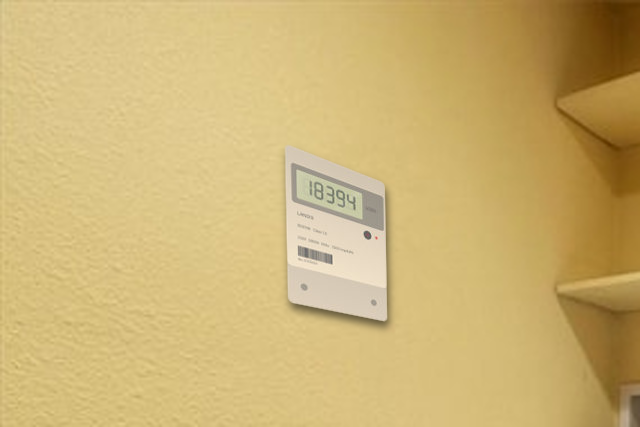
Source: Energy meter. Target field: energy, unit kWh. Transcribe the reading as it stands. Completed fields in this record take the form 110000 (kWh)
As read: 18394 (kWh)
